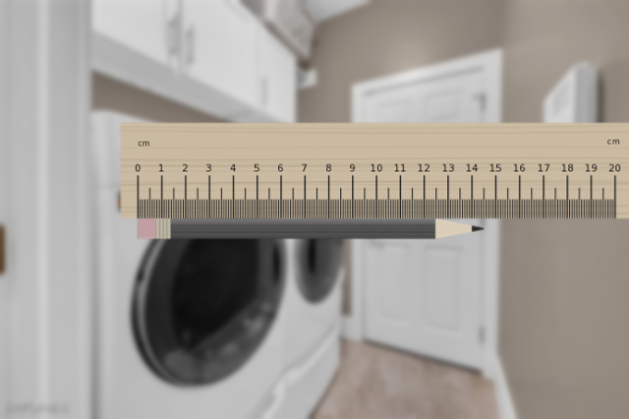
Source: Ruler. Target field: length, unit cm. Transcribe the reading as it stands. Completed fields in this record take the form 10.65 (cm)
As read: 14.5 (cm)
